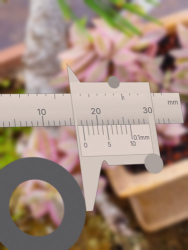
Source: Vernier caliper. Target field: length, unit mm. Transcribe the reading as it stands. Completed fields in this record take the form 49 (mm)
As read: 17.2 (mm)
